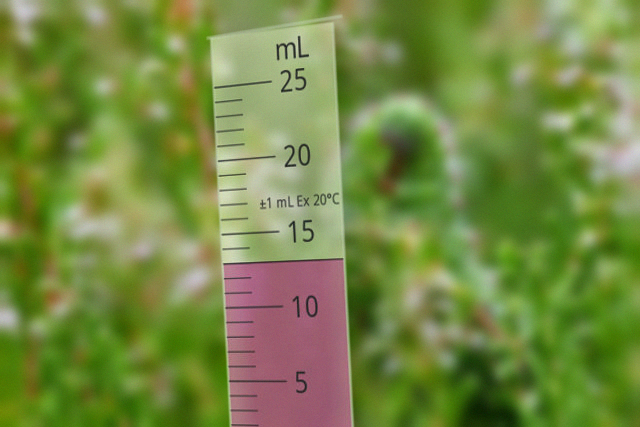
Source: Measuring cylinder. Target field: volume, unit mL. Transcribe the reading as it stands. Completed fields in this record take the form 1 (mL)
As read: 13 (mL)
